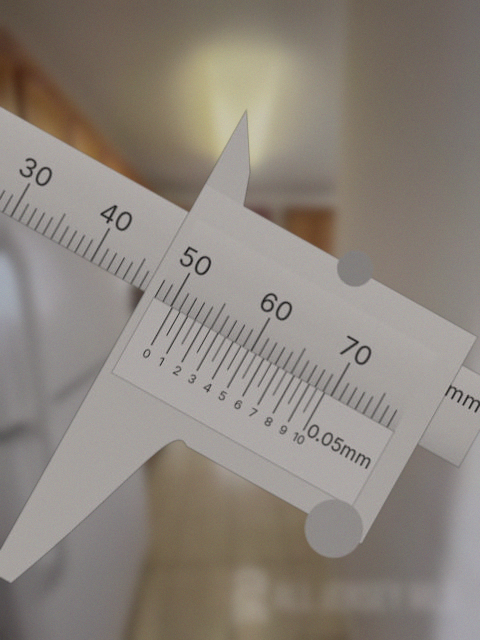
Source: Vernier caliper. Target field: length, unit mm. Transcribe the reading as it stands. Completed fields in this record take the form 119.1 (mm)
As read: 50.2 (mm)
